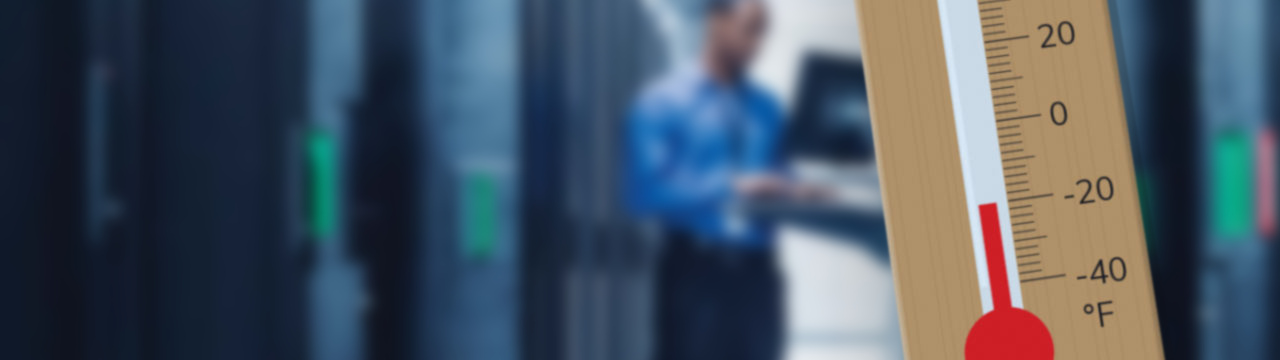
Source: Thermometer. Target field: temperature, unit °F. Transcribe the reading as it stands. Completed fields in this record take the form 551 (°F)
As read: -20 (°F)
